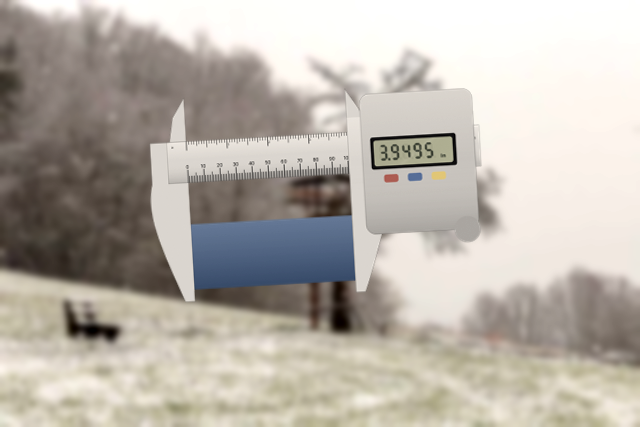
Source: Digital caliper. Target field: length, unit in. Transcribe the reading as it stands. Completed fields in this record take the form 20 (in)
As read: 3.9495 (in)
